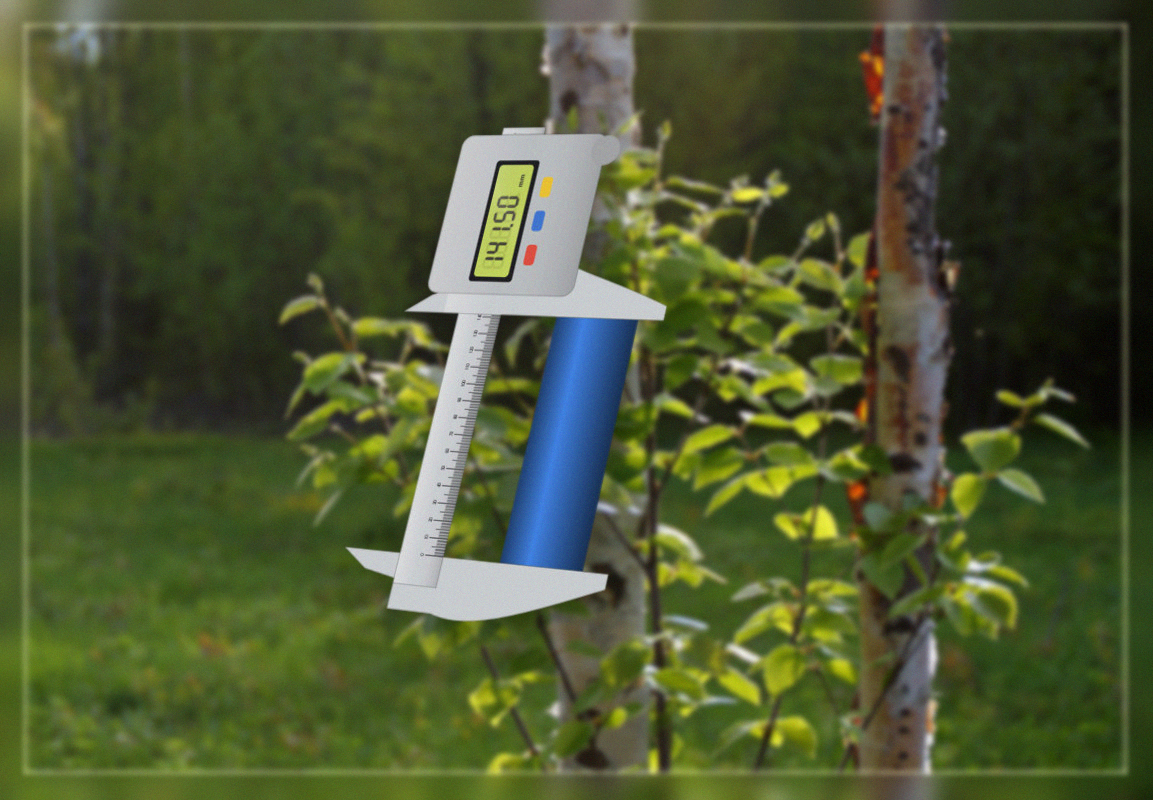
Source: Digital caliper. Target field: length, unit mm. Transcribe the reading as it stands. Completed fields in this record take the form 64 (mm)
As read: 141.50 (mm)
